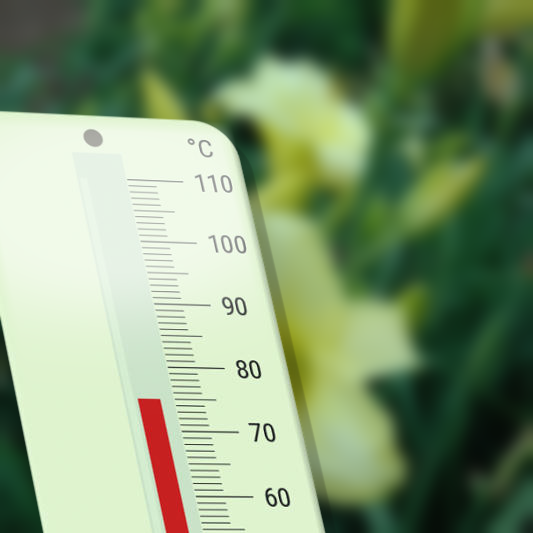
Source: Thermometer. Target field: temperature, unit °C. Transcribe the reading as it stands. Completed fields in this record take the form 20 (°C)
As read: 75 (°C)
